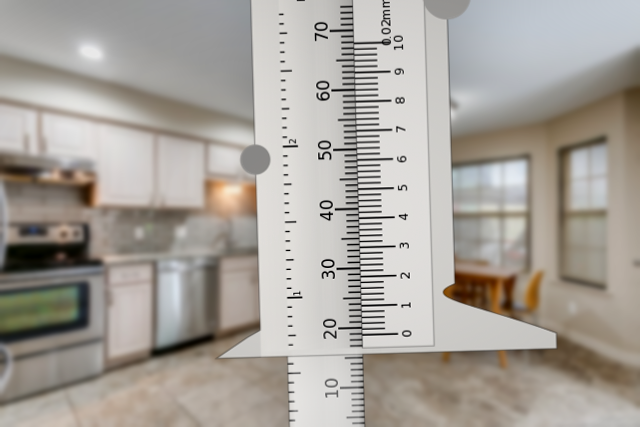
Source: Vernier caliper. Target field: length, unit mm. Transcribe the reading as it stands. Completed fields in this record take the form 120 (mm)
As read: 18.8 (mm)
